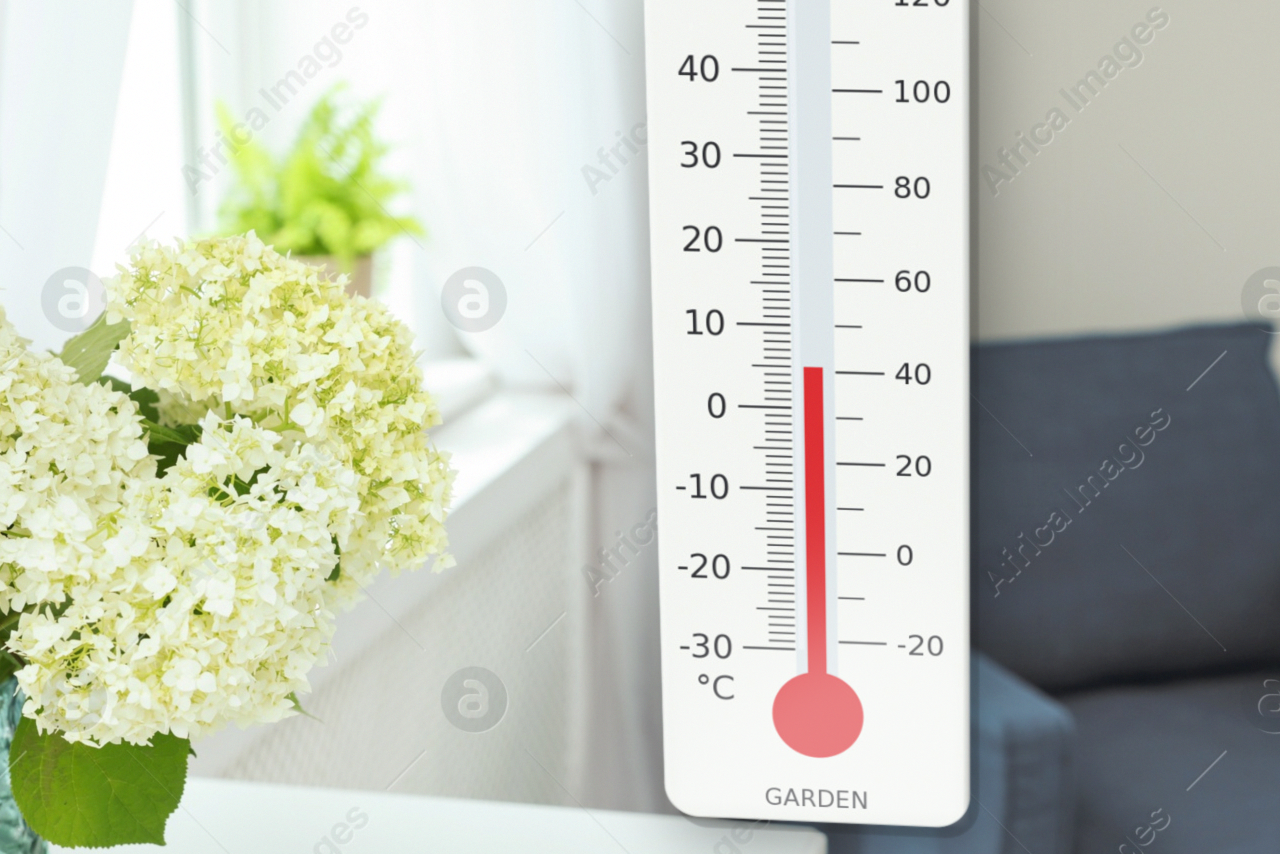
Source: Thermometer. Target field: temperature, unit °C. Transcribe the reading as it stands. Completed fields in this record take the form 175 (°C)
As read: 5 (°C)
